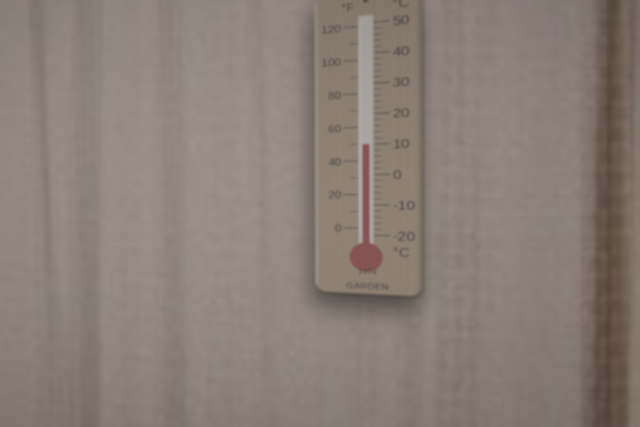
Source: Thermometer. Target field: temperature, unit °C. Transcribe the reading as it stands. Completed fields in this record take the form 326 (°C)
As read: 10 (°C)
